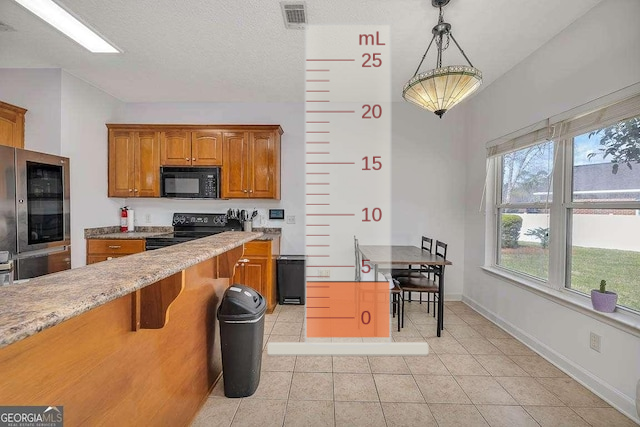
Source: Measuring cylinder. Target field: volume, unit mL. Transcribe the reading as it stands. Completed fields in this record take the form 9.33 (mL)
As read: 3.5 (mL)
